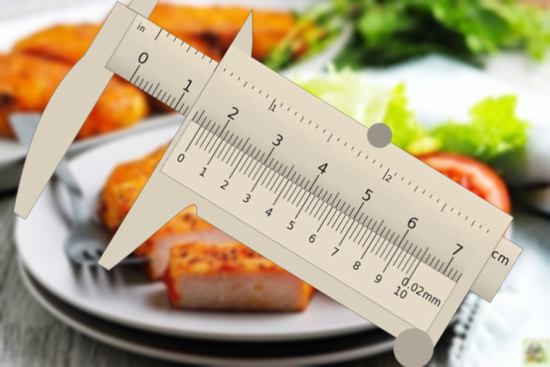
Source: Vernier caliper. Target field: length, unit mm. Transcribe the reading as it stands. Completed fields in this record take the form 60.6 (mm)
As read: 16.0 (mm)
